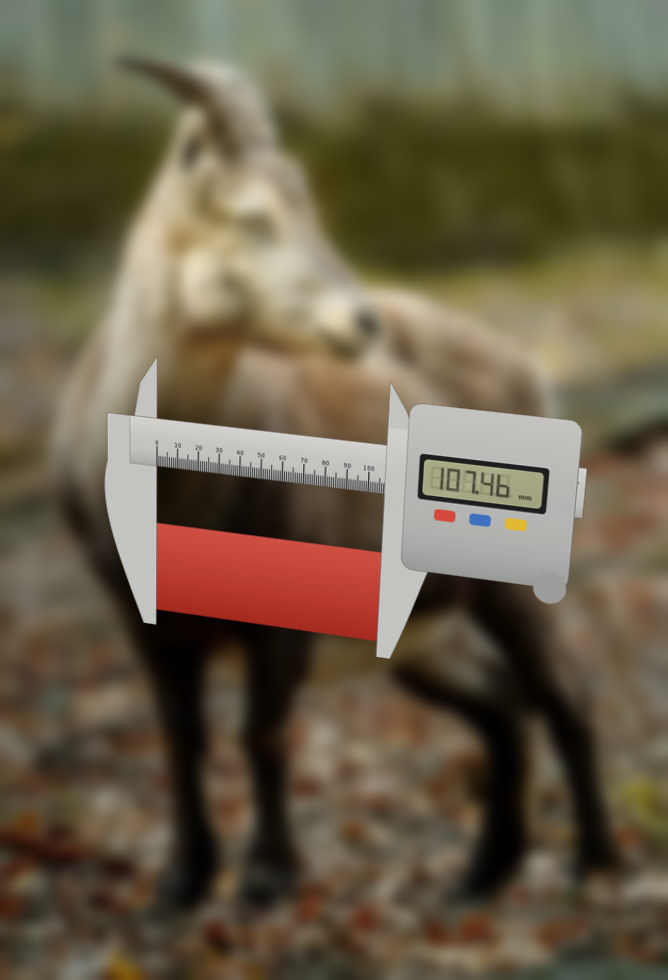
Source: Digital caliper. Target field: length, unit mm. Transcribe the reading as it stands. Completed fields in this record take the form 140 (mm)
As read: 107.46 (mm)
